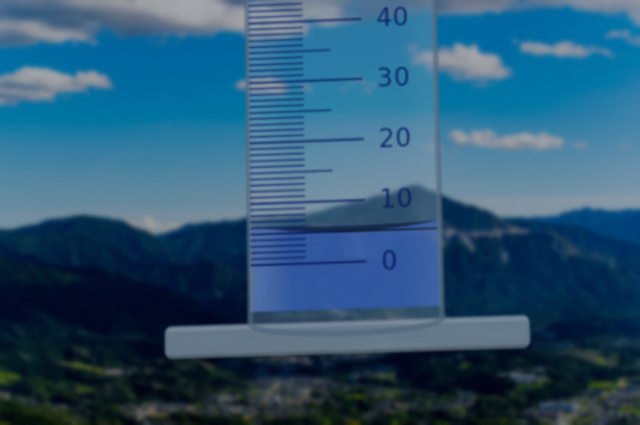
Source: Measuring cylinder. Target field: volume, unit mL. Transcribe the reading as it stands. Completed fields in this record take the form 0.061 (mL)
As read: 5 (mL)
